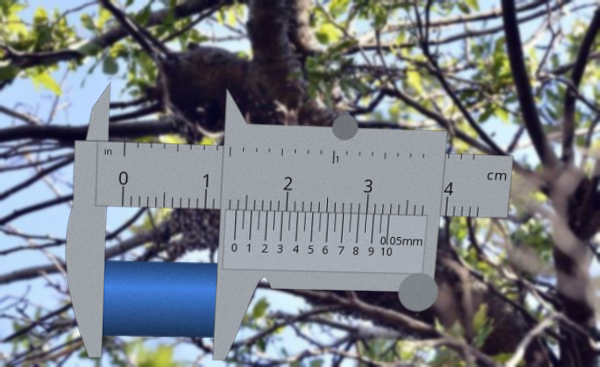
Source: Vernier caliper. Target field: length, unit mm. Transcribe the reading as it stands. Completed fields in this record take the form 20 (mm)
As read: 13.8 (mm)
